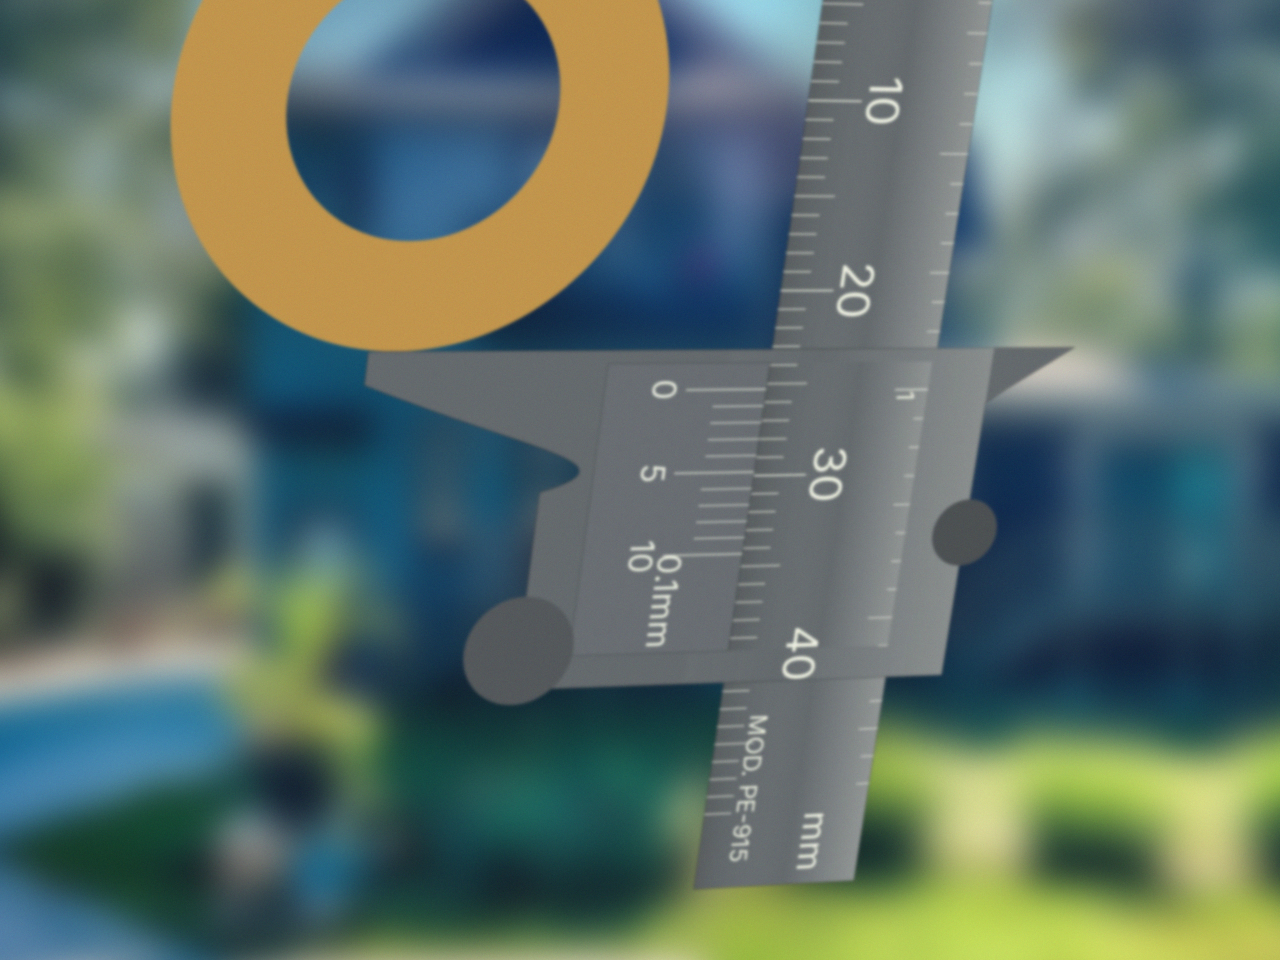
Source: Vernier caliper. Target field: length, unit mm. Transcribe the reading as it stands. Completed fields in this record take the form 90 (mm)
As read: 25.3 (mm)
